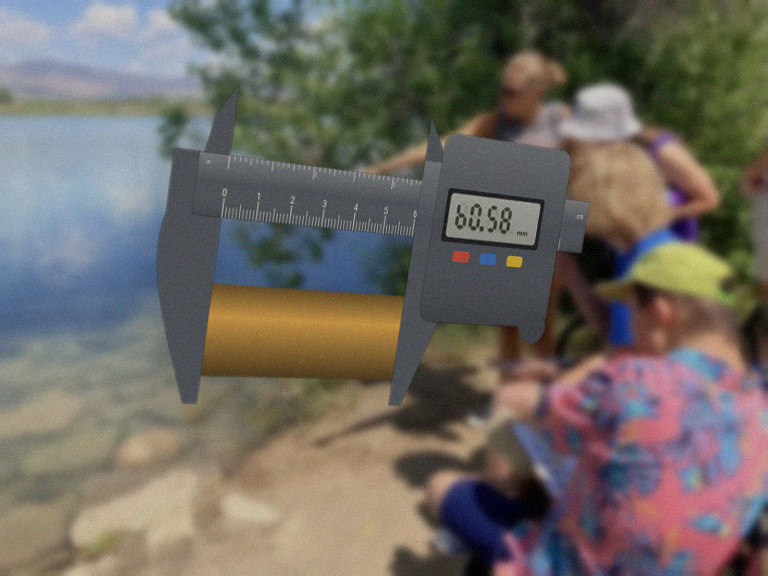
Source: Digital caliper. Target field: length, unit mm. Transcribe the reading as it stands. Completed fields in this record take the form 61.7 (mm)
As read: 60.58 (mm)
